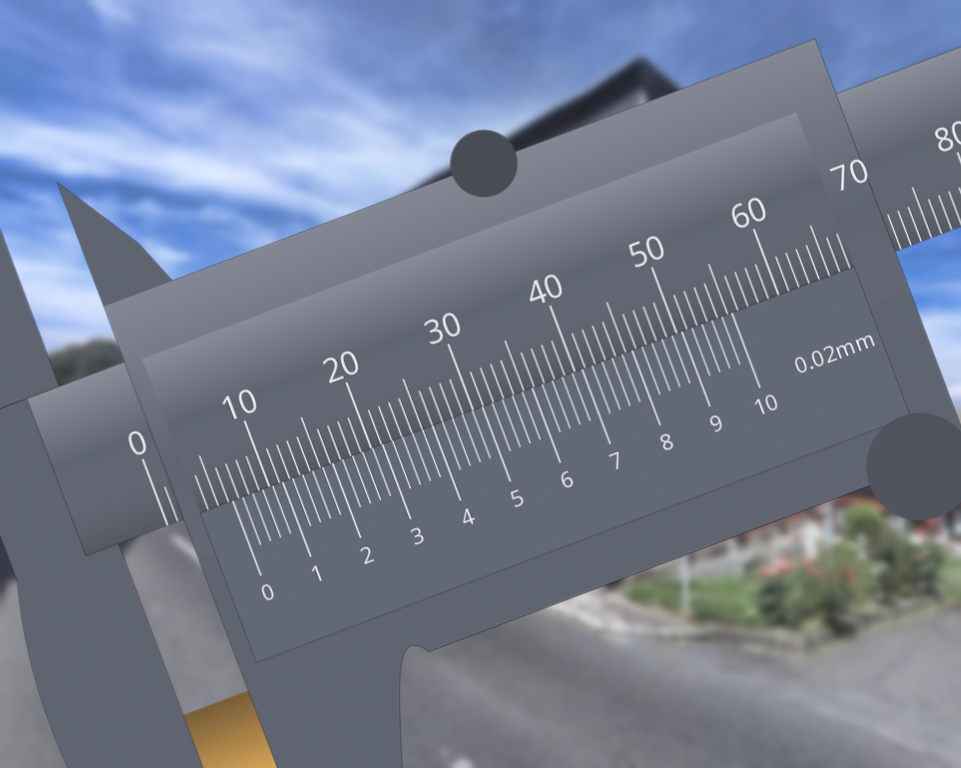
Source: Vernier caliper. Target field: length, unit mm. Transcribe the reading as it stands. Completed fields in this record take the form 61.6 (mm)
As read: 6.4 (mm)
